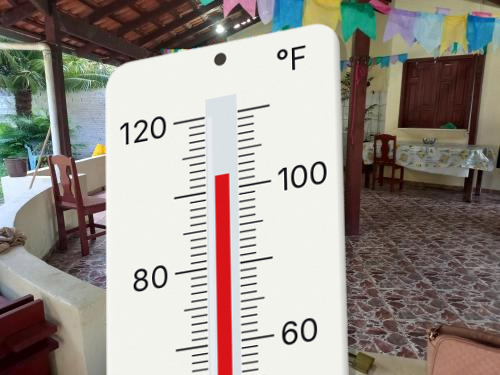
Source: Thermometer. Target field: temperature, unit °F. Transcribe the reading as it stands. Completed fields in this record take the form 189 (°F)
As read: 104 (°F)
